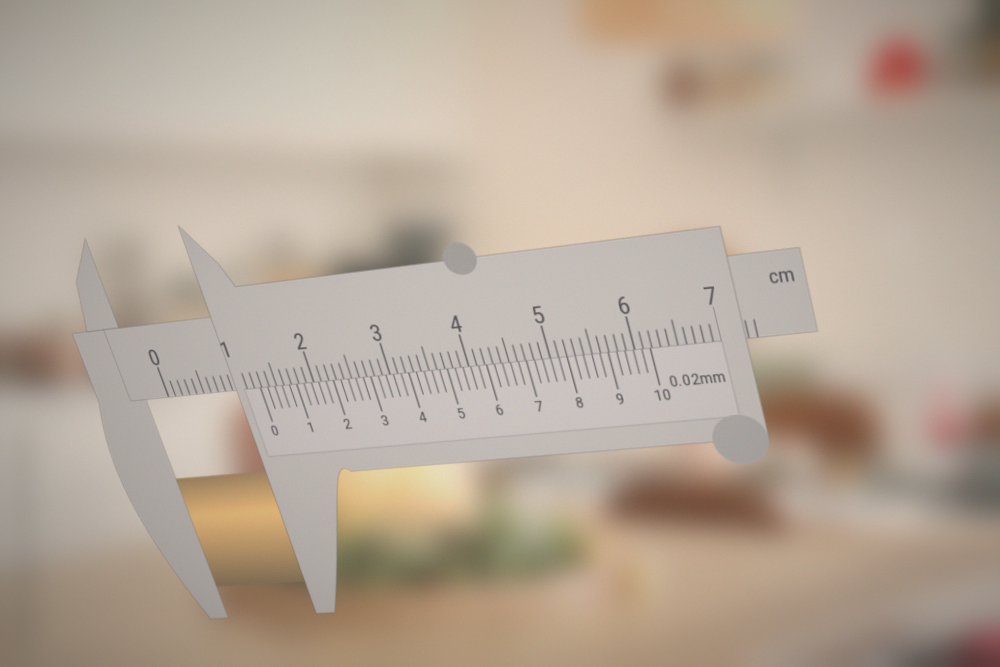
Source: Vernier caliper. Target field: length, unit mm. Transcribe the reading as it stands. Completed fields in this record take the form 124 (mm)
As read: 12.8 (mm)
